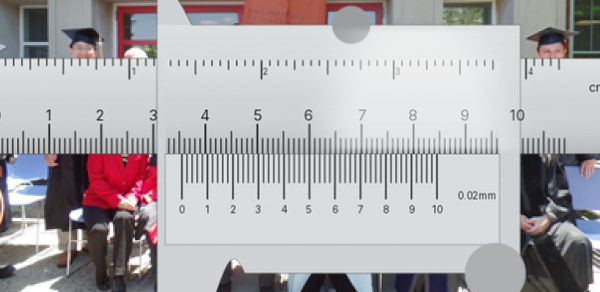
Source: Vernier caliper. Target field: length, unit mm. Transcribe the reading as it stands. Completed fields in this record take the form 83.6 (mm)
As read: 35.5 (mm)
